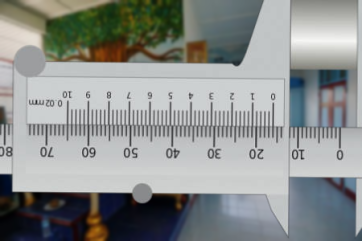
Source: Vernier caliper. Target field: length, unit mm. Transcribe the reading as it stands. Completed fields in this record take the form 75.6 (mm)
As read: 16.0 (mm)
